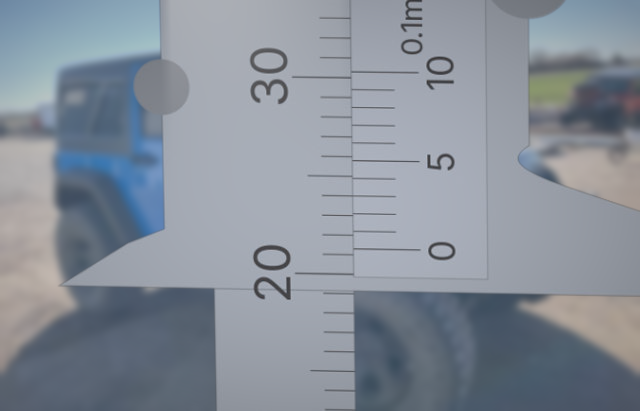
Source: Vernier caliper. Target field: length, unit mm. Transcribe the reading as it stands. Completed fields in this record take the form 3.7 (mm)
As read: 21.3 (mm)
